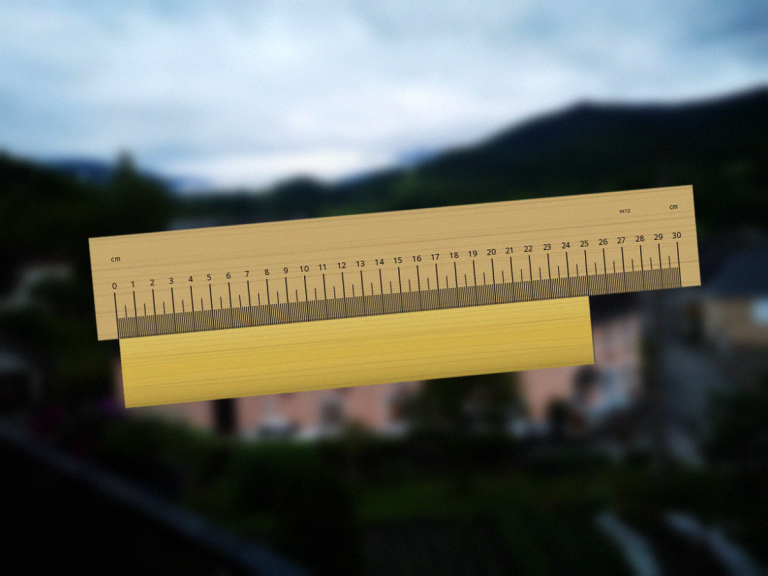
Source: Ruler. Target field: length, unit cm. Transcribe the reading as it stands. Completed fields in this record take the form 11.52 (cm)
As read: 25 (cm)
